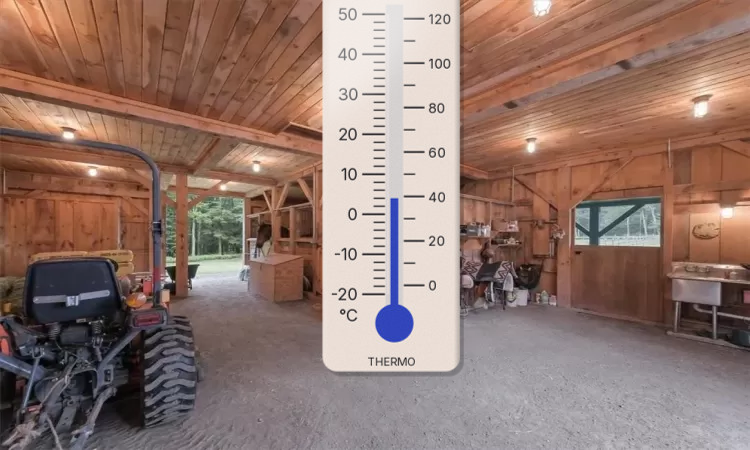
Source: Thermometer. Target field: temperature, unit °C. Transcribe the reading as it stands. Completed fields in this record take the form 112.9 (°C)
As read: 4 (°C)
